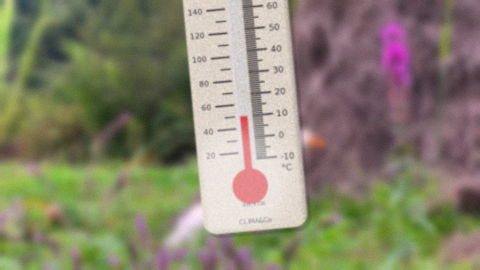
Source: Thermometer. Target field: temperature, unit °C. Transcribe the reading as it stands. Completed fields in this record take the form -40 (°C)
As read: 10 (°C)
